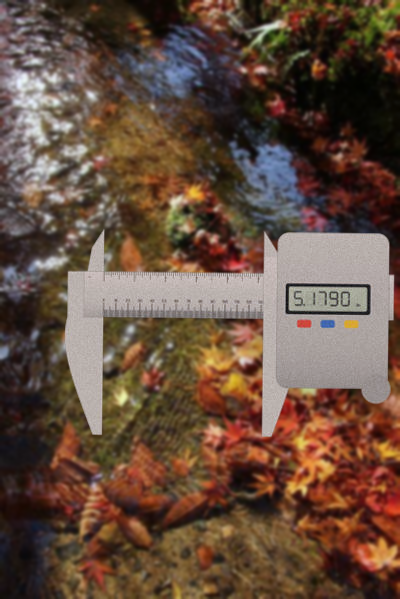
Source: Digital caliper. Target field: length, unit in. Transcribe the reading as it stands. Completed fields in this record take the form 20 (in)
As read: 5.1790 (in)
